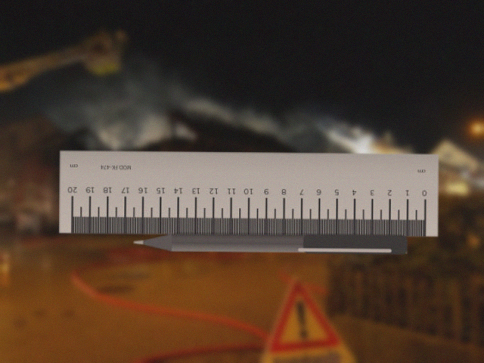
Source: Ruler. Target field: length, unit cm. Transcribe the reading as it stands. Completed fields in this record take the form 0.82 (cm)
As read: 15.5 (cm)
